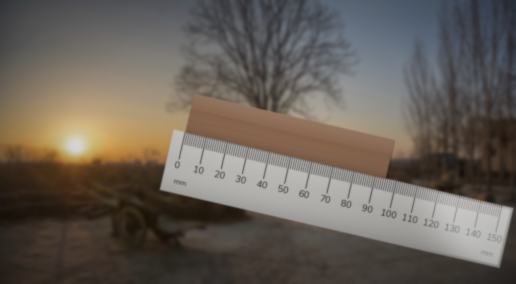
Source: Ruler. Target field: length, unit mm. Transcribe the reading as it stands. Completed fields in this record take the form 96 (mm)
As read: 95 (mm)
